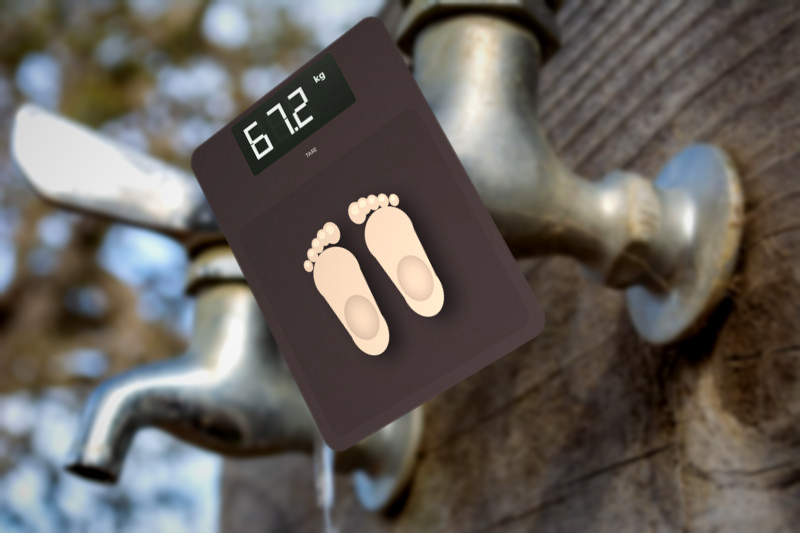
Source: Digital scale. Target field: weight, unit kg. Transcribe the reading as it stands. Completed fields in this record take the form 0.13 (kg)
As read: 67.2 (kg)
